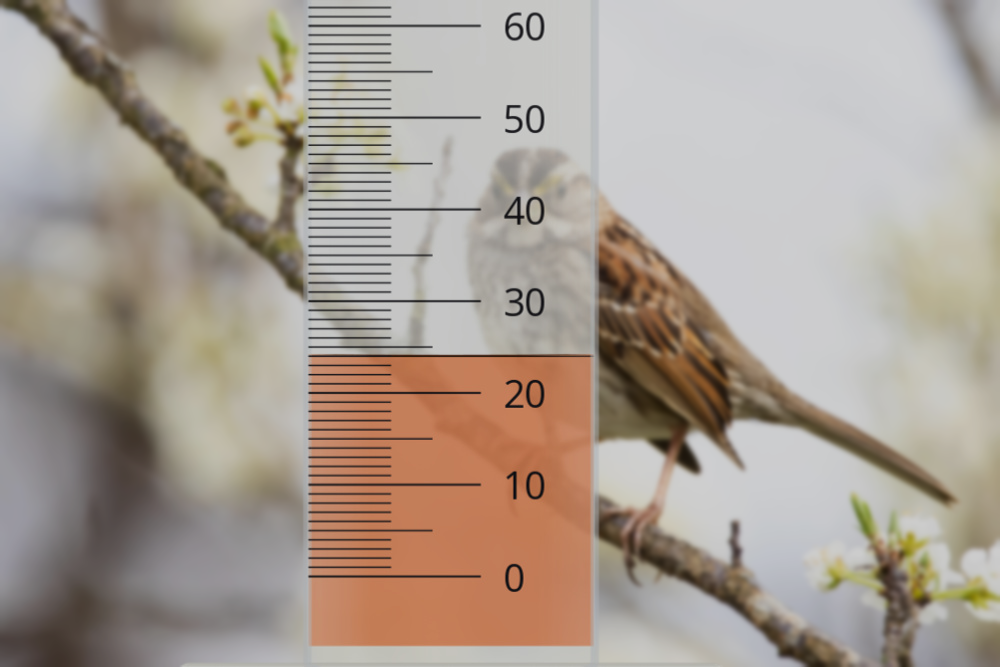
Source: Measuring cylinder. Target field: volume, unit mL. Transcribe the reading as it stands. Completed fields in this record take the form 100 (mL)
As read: 24 (mL)
